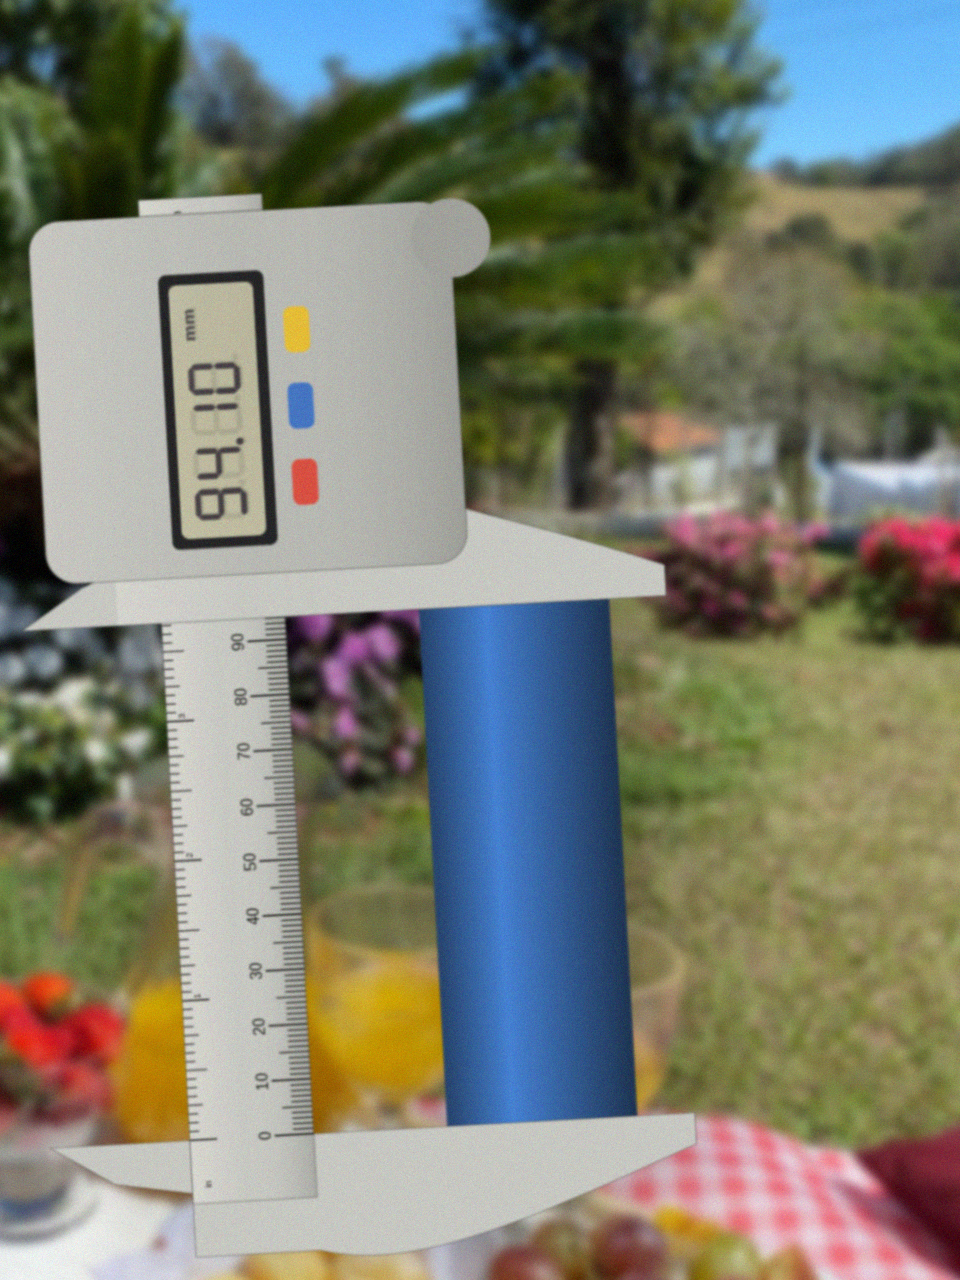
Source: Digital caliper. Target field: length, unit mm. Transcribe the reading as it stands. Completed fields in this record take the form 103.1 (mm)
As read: 94.10 (mm)
